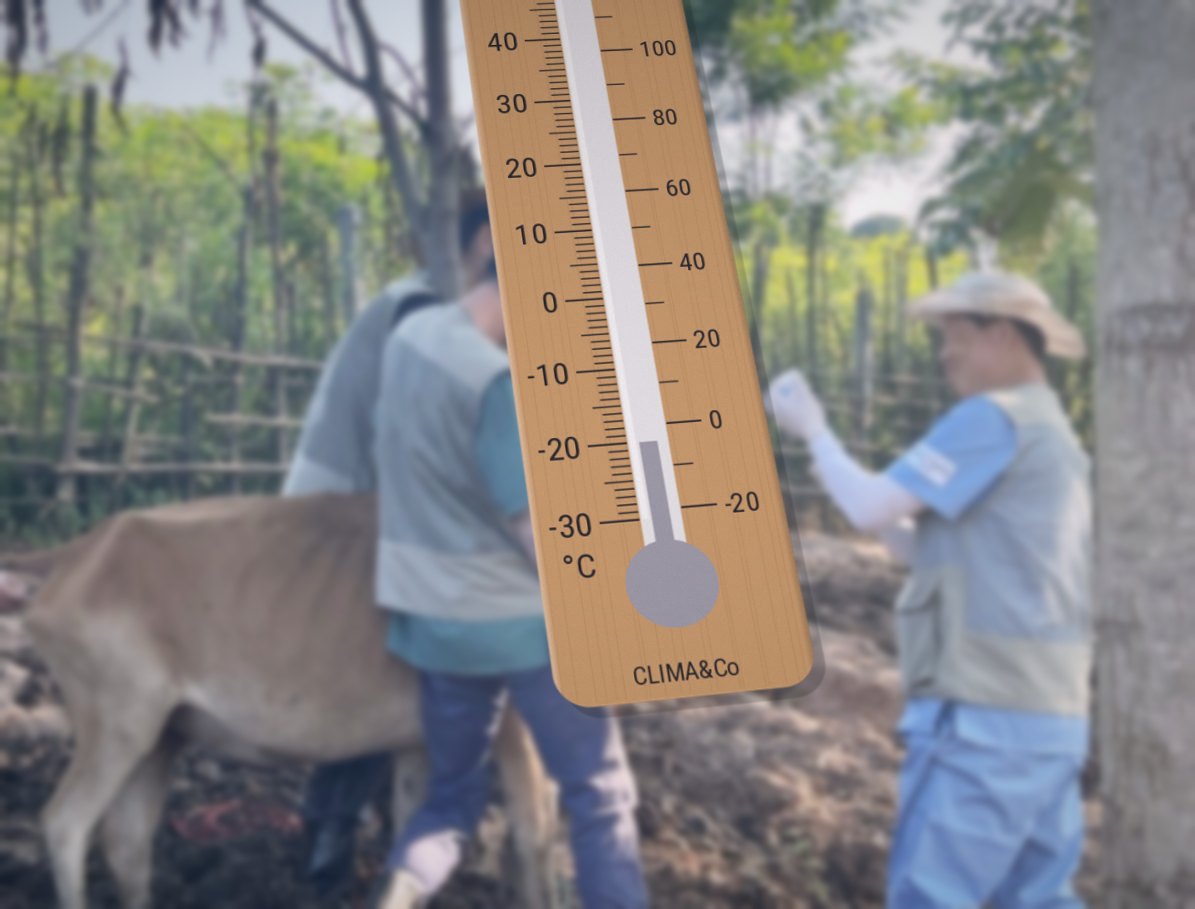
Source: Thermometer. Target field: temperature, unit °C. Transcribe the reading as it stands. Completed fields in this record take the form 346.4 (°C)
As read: -20 (°C)
